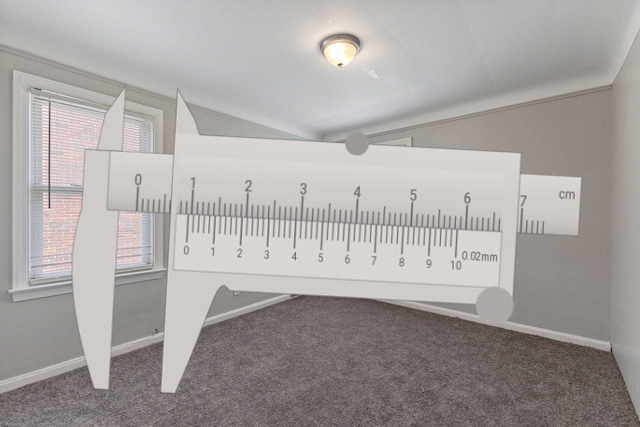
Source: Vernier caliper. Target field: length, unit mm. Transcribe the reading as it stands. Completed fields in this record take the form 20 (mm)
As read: 9.4 (mm)
